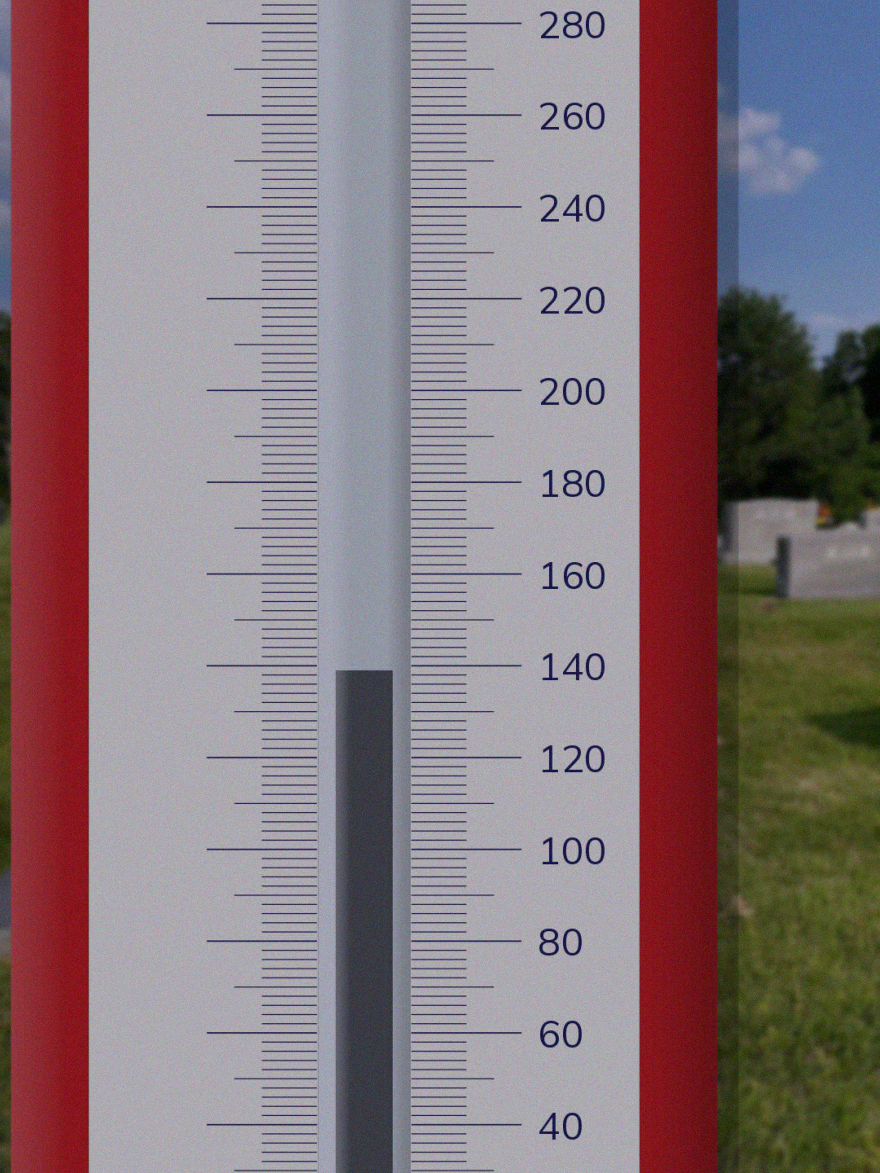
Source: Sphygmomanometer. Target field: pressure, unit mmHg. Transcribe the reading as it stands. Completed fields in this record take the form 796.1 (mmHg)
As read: 139 (mmHg)
